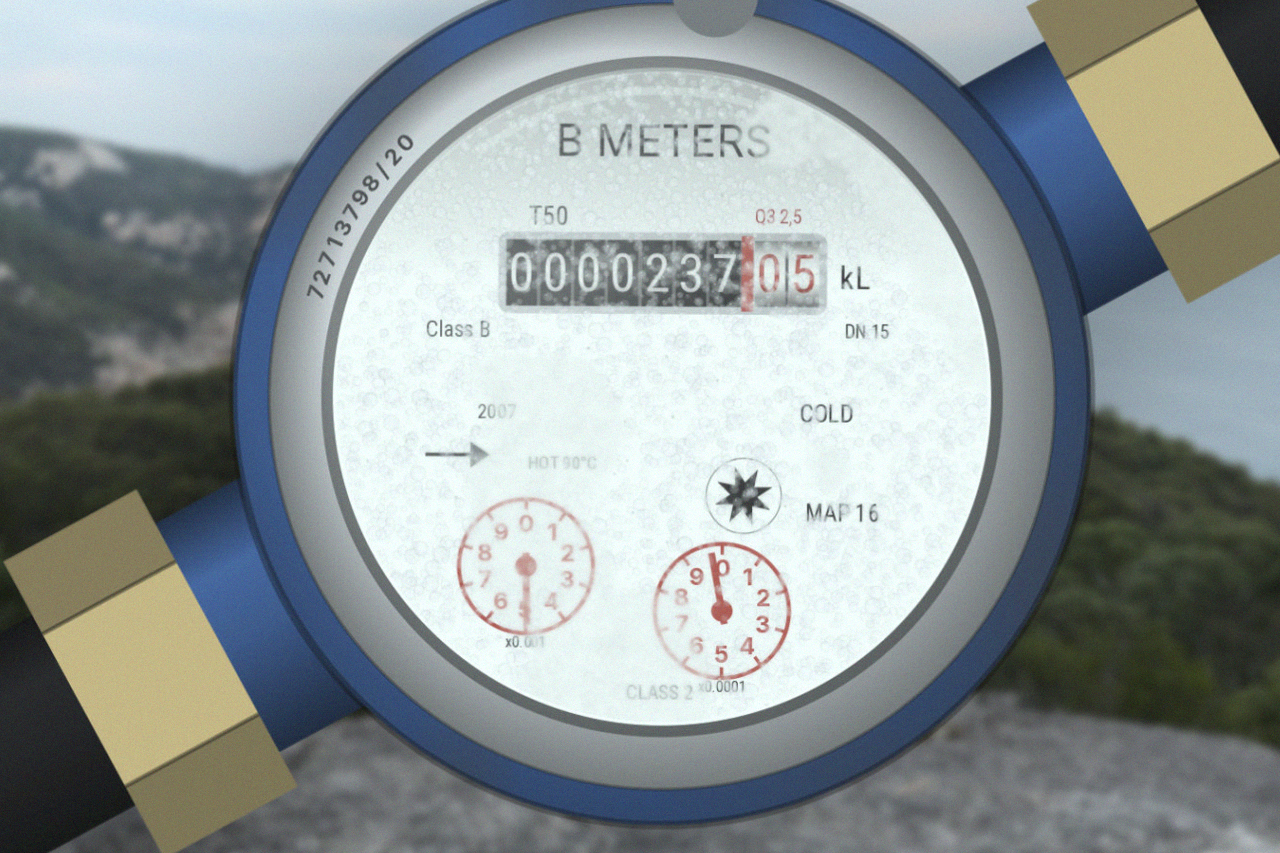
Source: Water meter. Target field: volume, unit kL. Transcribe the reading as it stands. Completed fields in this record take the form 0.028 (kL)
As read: 237.0549 (kL)
